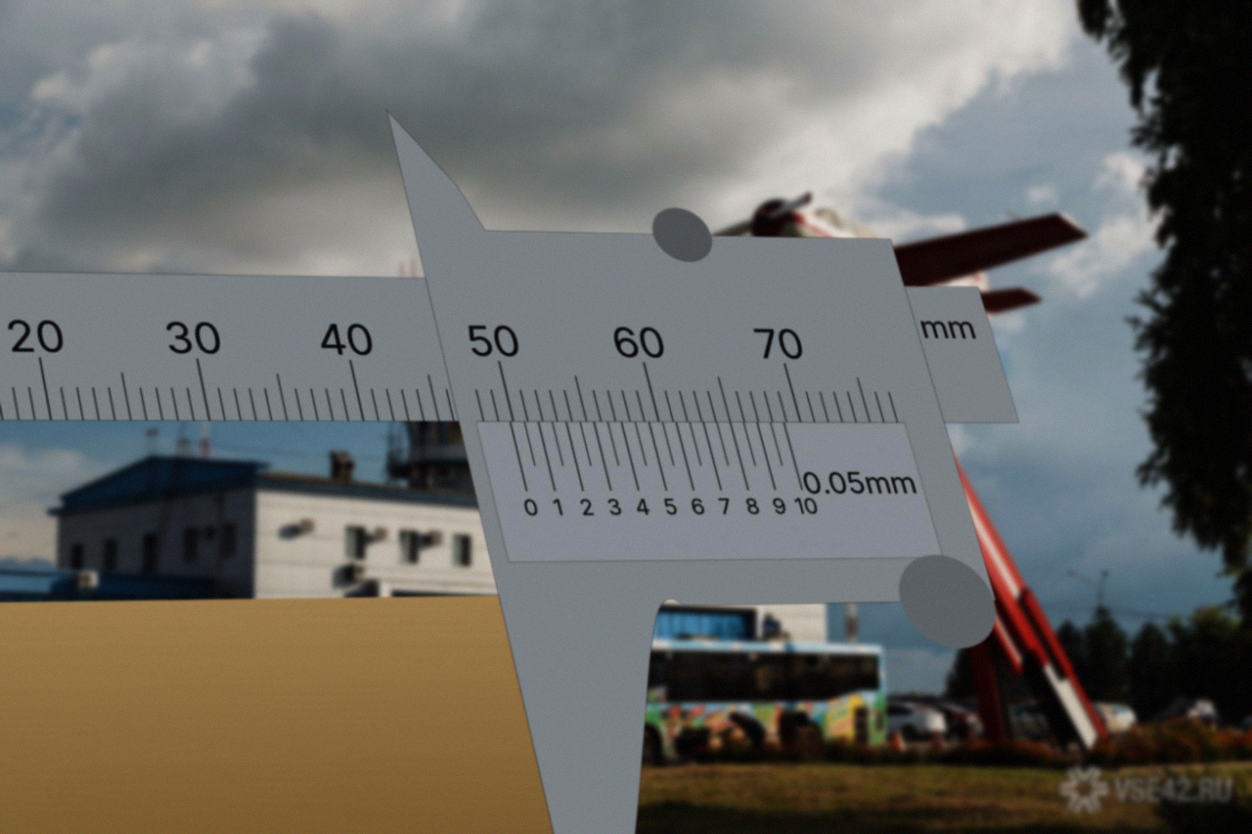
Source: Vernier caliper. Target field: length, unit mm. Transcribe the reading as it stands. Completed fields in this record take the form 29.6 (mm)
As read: 49.8 (mm)
